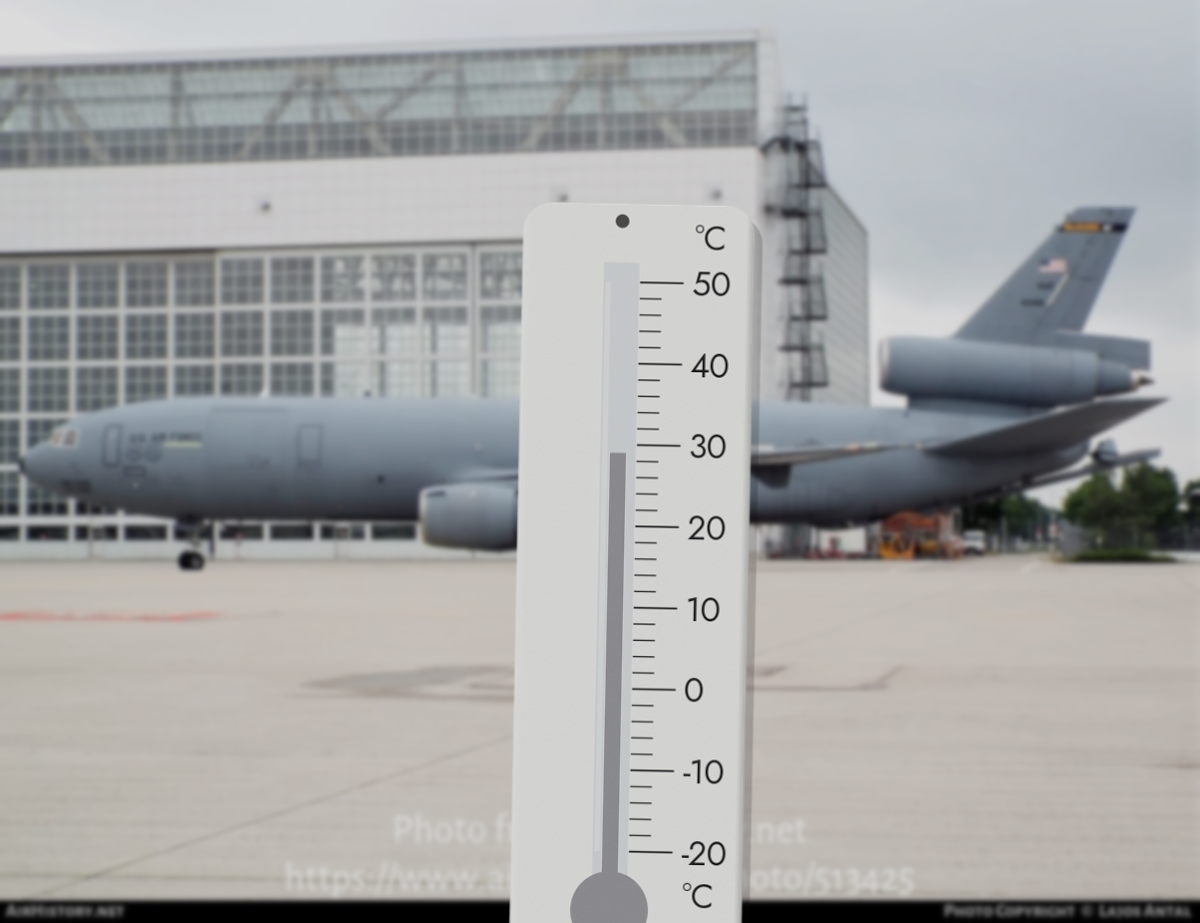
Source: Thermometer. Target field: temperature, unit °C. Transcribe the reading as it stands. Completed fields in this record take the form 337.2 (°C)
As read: 29 (°C)
